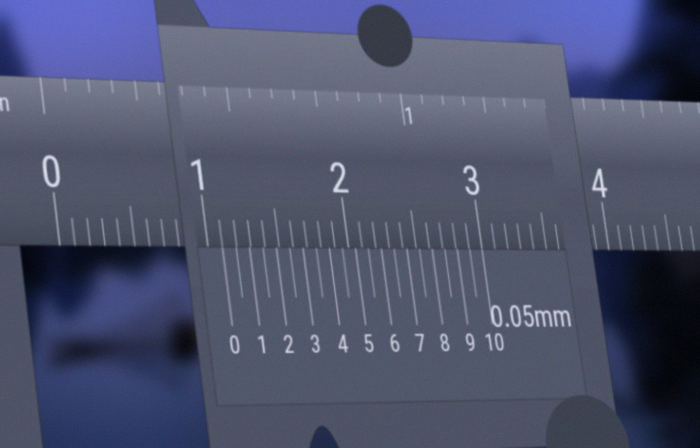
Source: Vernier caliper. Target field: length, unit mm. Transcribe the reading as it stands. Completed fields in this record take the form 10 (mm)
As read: 11.0 (mm)
